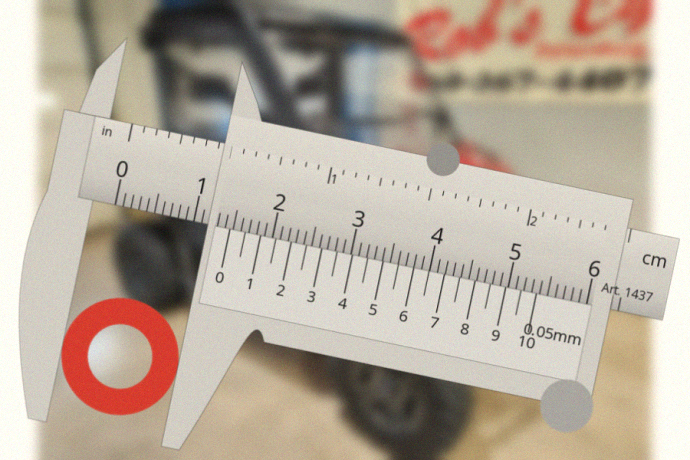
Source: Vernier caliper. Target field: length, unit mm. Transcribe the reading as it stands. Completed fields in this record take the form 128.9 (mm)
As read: 14.6 (mm)
